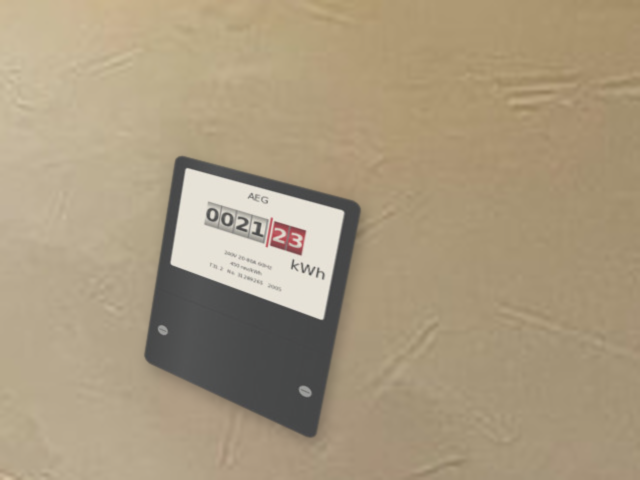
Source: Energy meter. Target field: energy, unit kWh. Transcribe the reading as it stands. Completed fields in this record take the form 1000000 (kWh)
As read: 21.23 (kWh)
